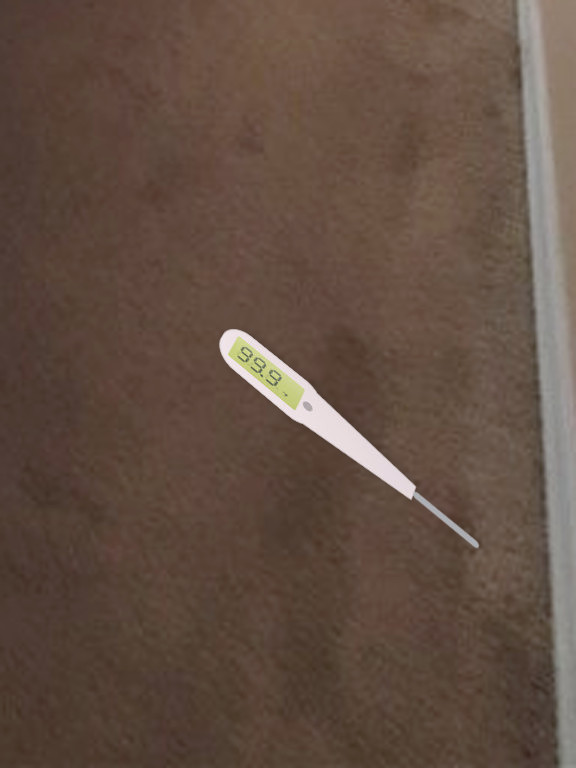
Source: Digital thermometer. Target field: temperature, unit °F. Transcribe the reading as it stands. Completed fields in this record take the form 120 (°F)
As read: 99.9 (°F)
